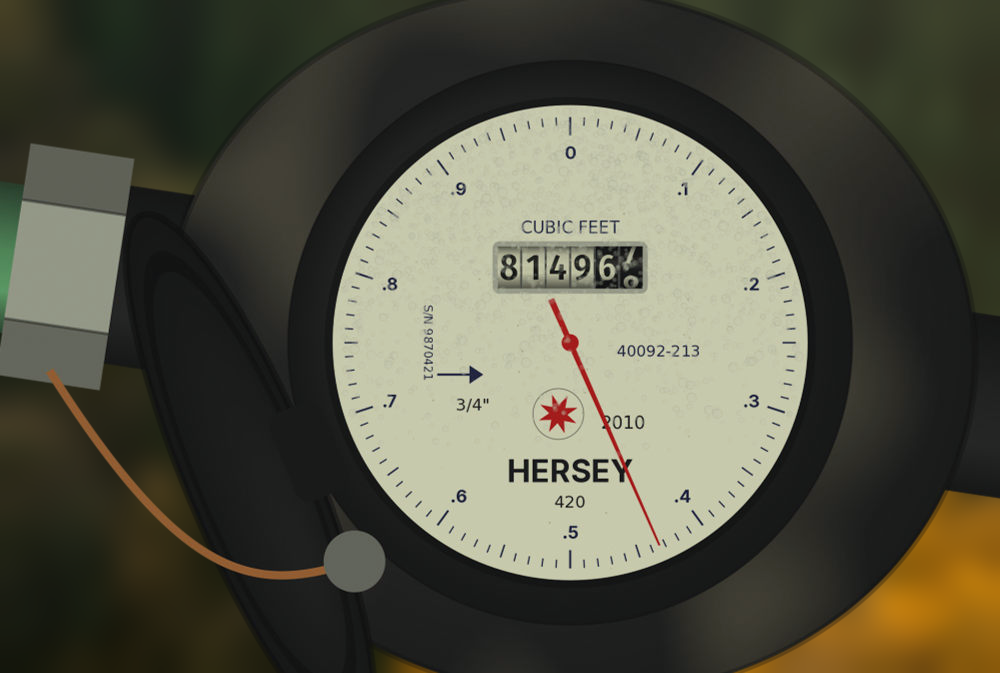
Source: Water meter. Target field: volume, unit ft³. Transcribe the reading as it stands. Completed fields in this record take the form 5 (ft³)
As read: 814967.43 (ft³)
